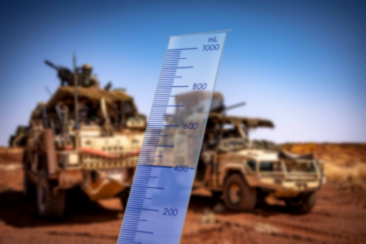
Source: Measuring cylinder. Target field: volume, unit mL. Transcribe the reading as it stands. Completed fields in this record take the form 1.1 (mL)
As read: 400 (mL)
